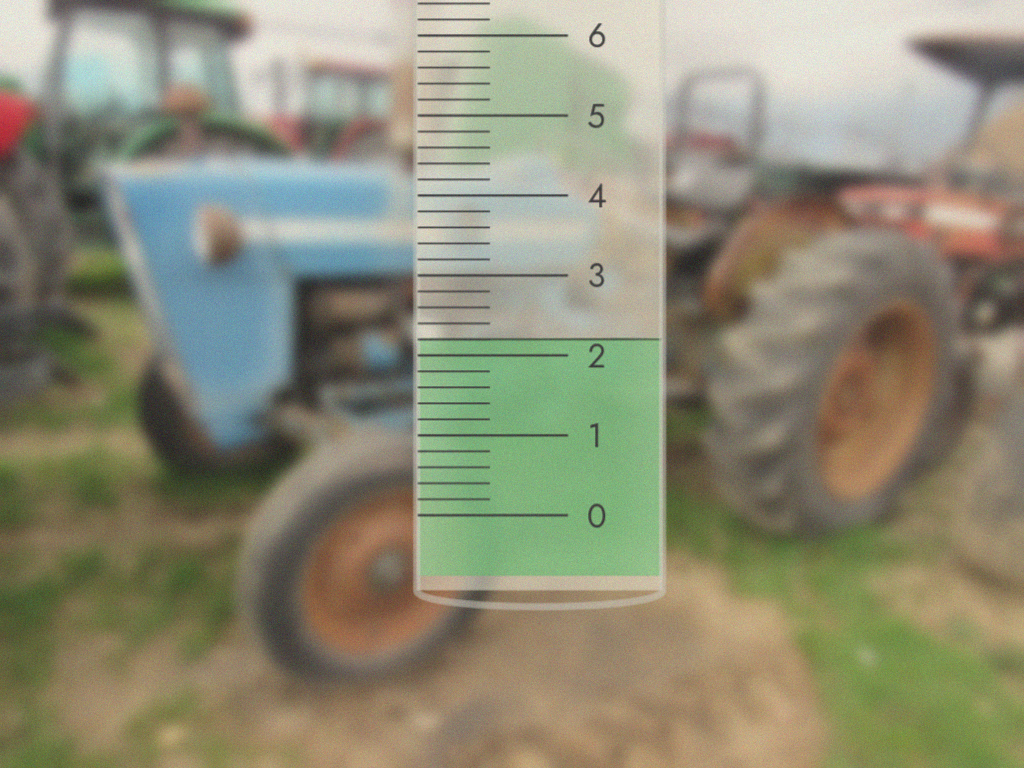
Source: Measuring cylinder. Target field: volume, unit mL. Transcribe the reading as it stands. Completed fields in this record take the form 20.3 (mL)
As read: 2.2 (mL)
